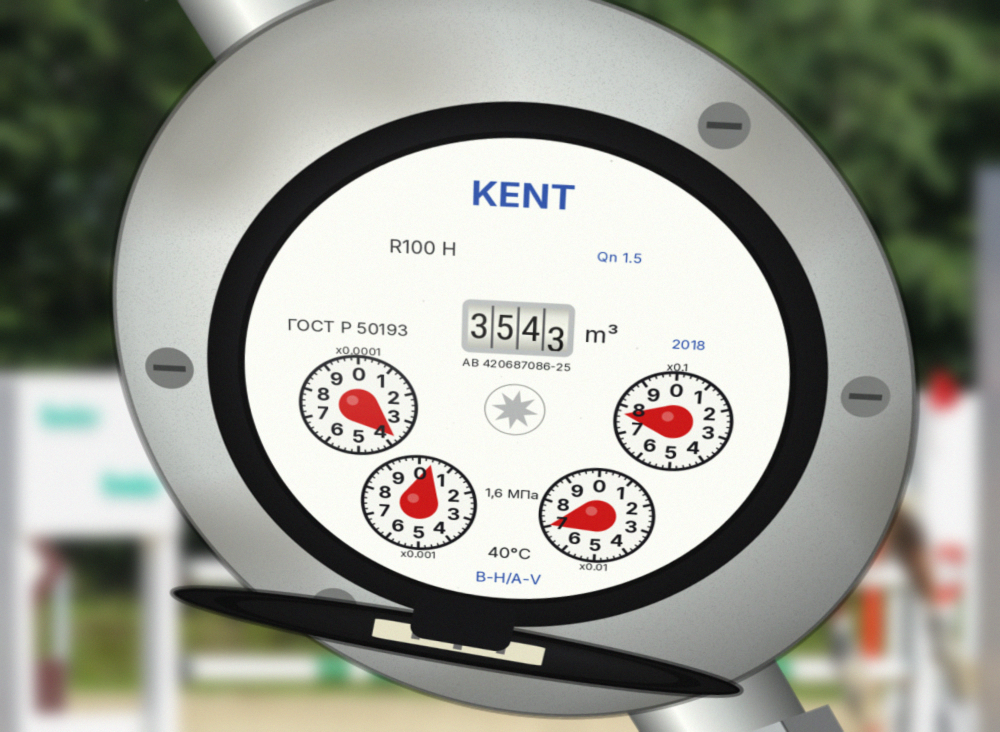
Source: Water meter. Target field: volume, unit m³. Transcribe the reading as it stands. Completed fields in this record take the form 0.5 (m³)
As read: 3542.7703 (m³)
